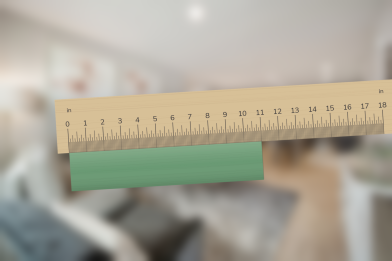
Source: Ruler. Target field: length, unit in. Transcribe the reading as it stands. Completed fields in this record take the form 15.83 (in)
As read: 11 (in)
